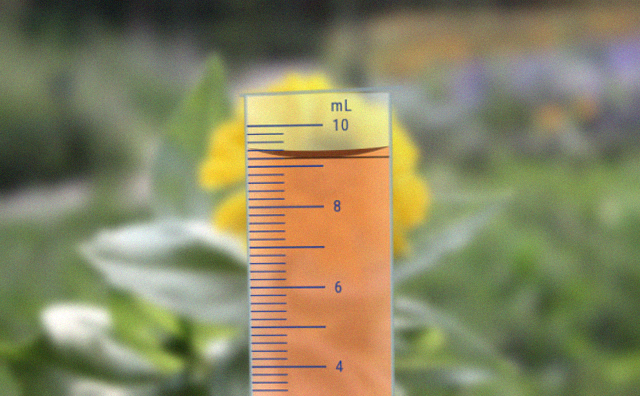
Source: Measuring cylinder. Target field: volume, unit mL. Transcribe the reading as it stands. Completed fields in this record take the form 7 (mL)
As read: 9.2 (mL)
